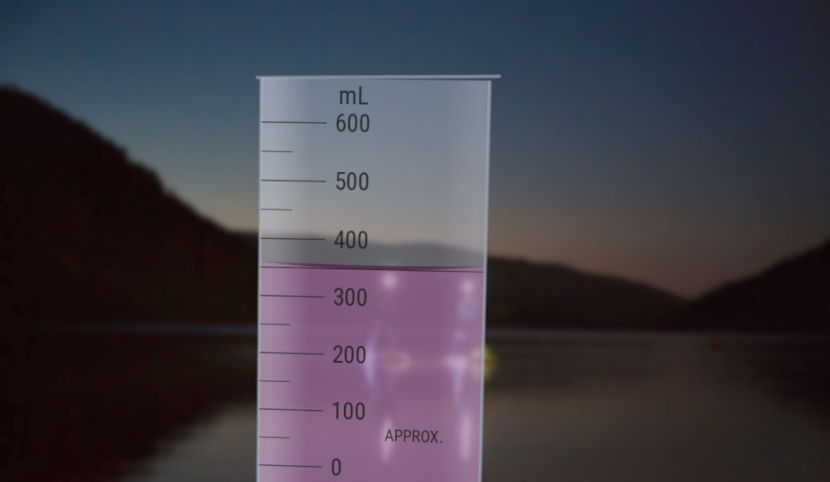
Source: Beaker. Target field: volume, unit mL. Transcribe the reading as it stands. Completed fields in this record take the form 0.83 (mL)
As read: 350 (mL)
